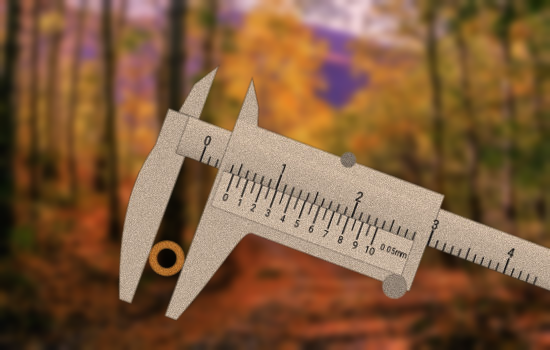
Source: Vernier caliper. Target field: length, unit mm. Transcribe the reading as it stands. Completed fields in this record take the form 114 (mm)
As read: 4.4 (mm)
